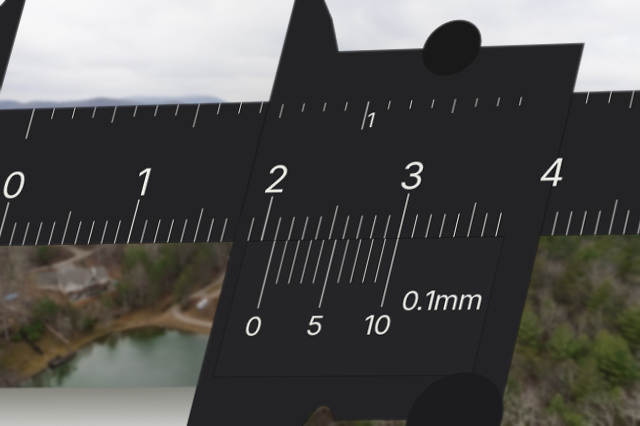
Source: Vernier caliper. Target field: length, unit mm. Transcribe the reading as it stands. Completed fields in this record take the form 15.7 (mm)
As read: 21.0 (mm)
